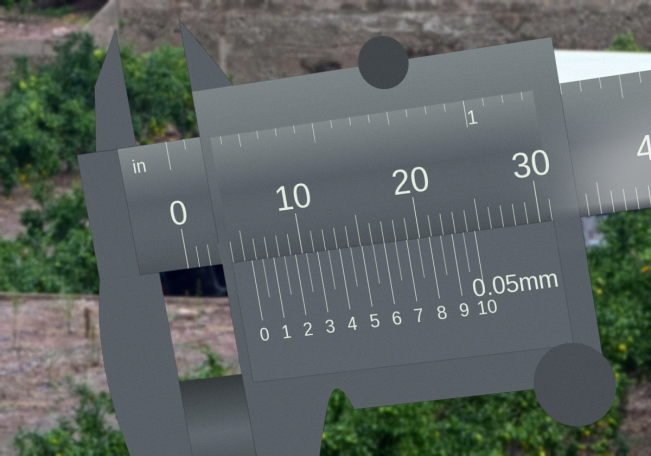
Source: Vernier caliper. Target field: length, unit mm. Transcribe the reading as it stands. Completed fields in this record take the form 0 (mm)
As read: 5.6 (mm)
